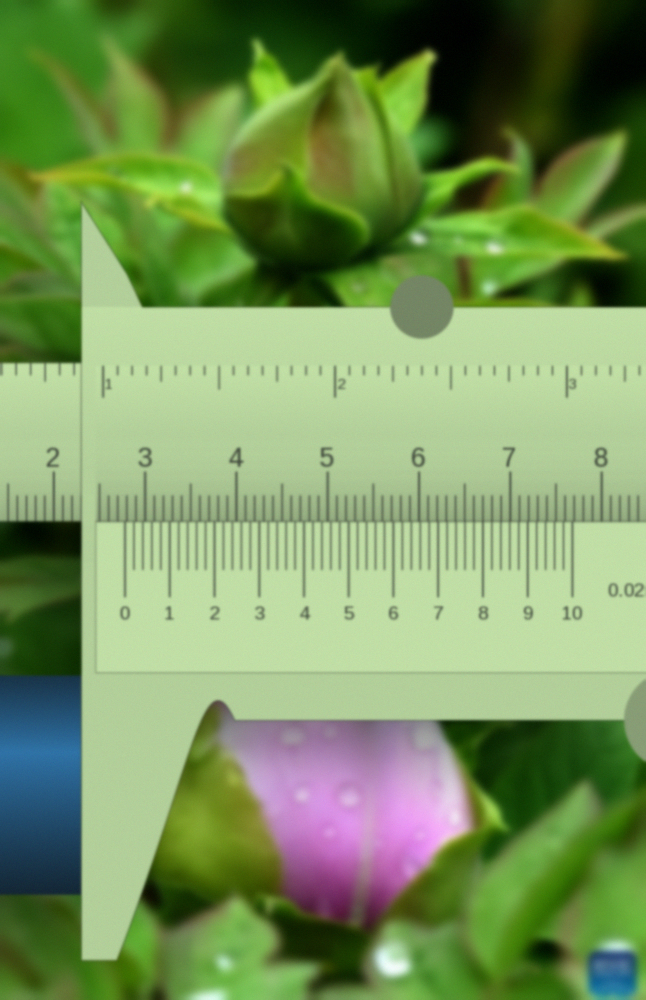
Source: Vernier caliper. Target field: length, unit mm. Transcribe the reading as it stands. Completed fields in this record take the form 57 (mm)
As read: 27.8 (mm)
